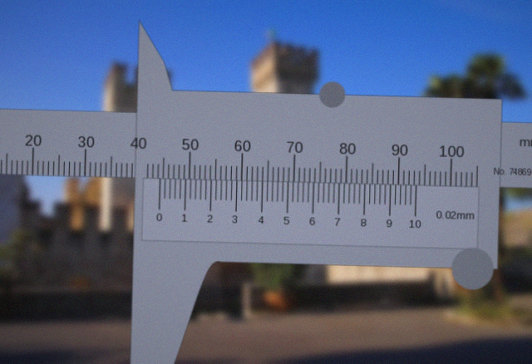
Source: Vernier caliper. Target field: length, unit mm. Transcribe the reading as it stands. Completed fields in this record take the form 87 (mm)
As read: 44.4 (mm)
